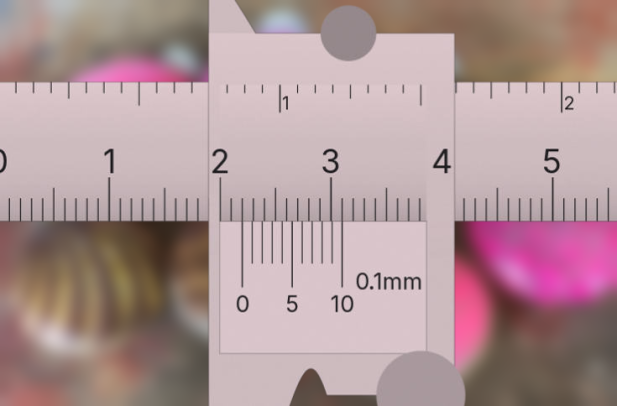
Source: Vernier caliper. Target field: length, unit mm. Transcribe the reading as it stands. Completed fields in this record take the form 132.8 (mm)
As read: 22.0 (mm)
